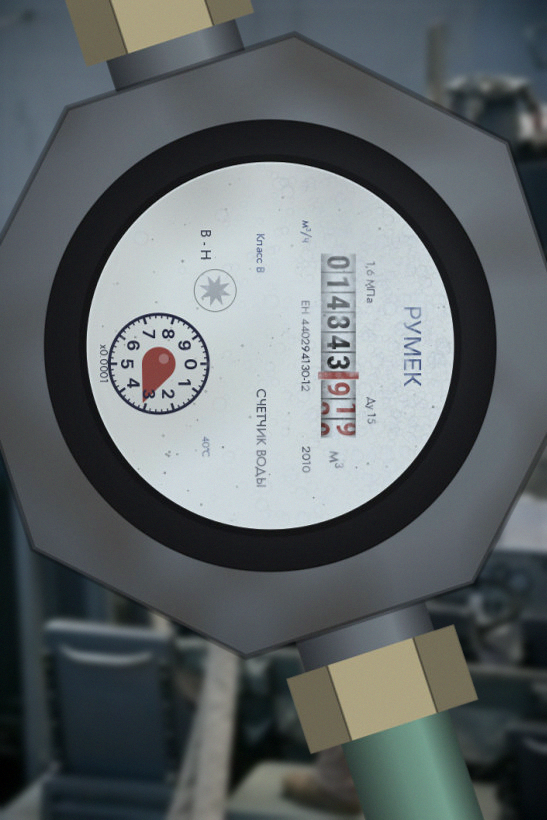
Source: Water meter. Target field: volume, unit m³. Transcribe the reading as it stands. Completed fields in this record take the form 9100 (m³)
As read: 14843.9193 (m³)
